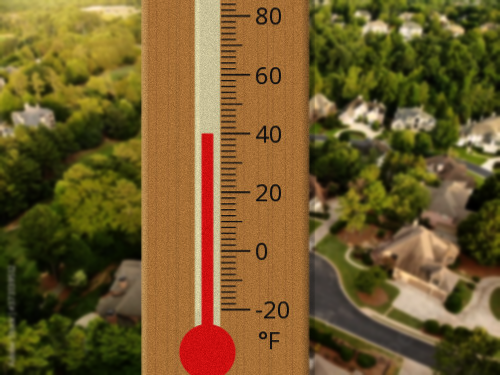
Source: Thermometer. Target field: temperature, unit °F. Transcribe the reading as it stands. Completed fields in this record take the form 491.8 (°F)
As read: 40 (°F)
